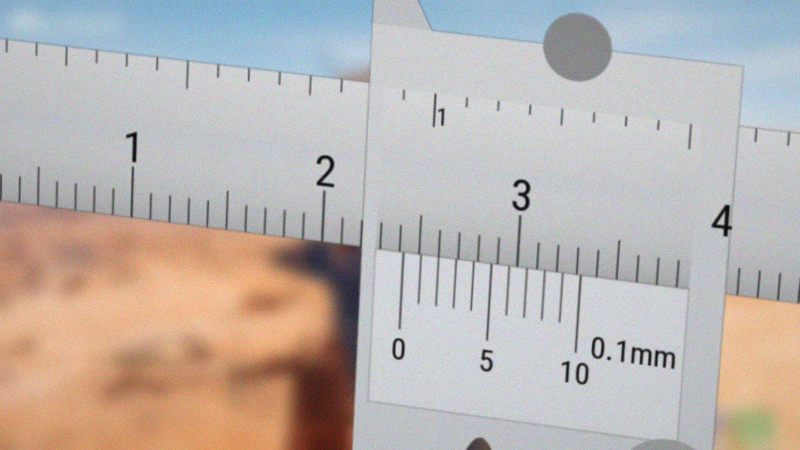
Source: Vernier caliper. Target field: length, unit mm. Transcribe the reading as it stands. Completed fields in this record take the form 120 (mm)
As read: 24.2 (mm)
